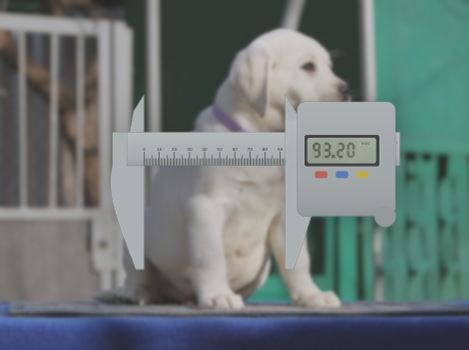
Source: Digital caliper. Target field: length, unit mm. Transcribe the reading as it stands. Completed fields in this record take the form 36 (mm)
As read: 93.20 (mm)
